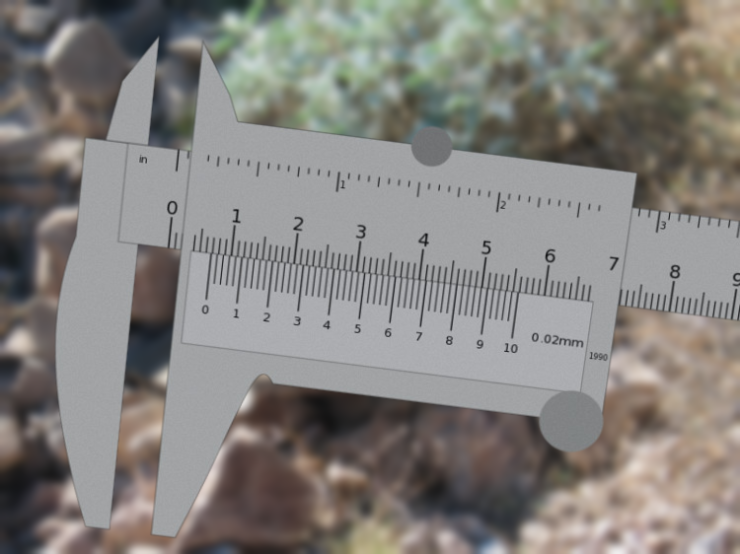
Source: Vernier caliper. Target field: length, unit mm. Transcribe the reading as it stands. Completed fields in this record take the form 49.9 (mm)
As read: 6.8 (mm)
